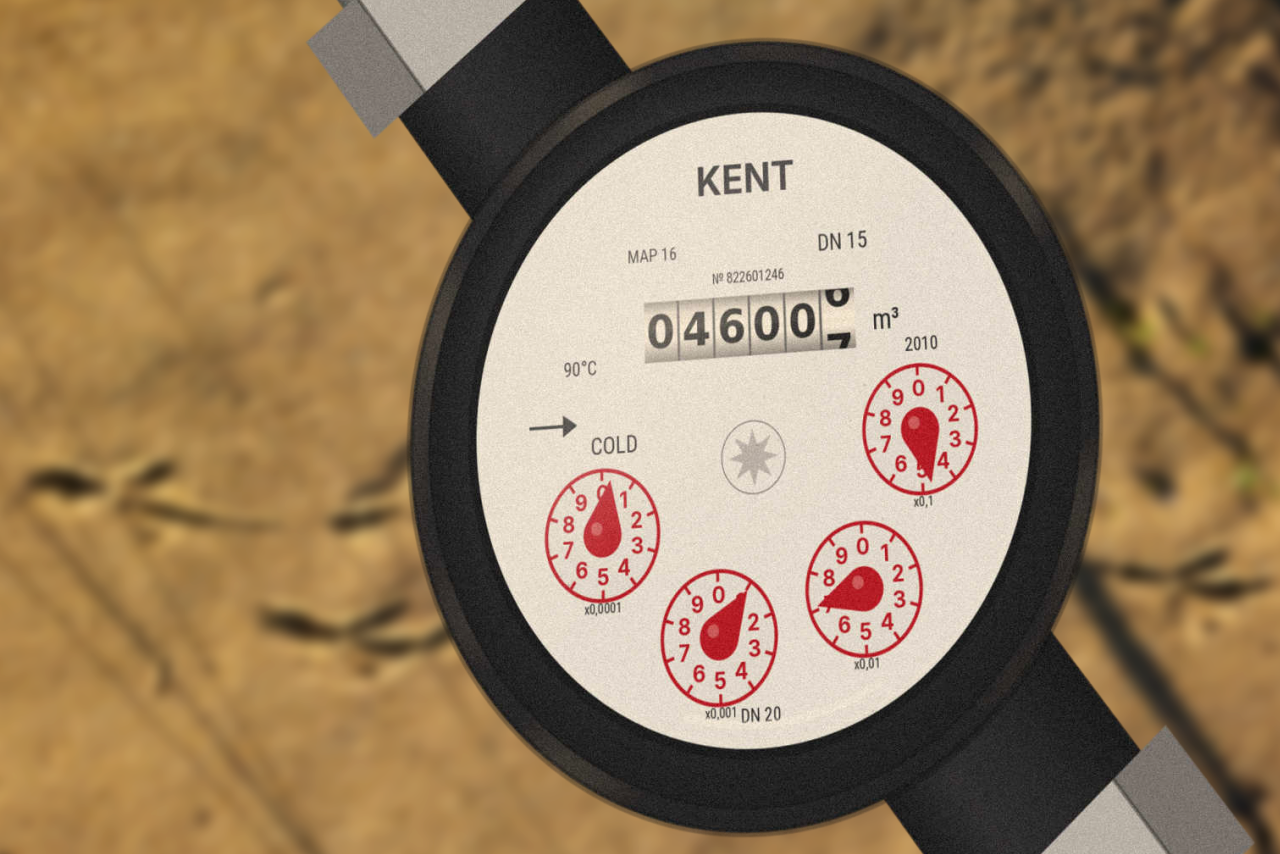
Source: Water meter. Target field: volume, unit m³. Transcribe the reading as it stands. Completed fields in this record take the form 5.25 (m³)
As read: 46006.4710 (m³)
